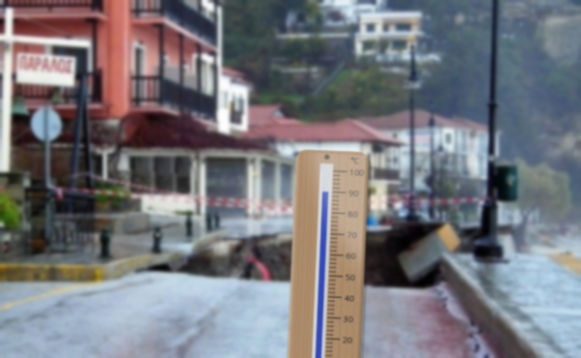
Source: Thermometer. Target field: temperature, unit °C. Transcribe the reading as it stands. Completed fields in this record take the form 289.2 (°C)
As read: 90 (°C)
